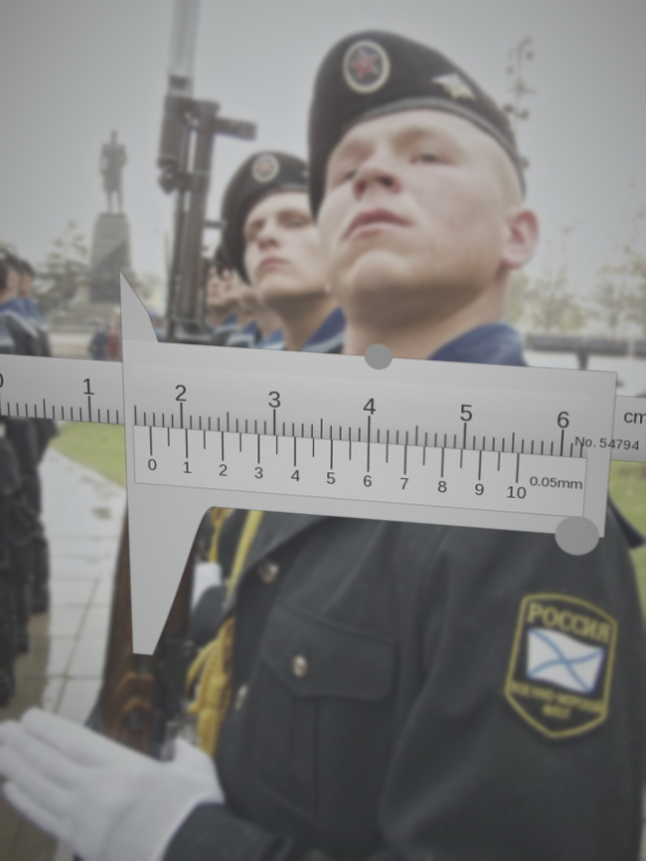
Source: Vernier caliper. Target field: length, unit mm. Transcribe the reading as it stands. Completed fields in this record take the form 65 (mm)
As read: 16.6 (mm)
